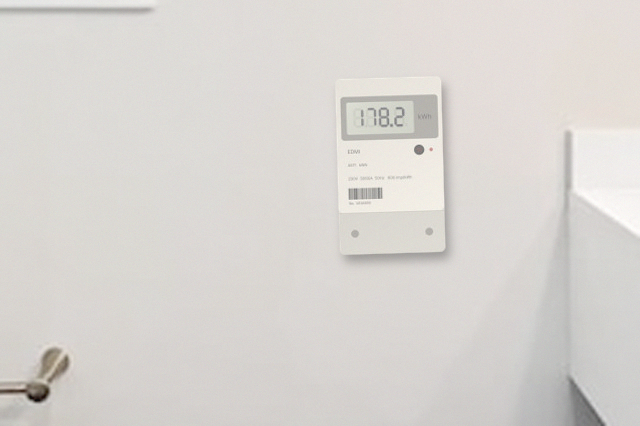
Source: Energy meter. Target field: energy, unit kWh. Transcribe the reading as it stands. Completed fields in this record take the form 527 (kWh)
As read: 178.2 (kWh)
